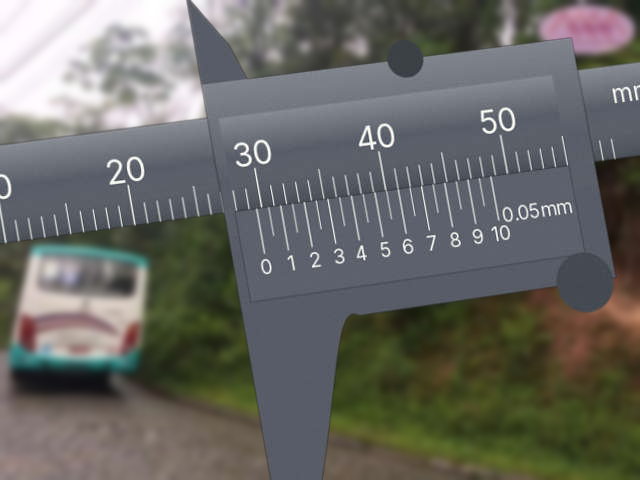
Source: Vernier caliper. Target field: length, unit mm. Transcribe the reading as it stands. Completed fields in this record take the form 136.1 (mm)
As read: 29.6 (mm)
